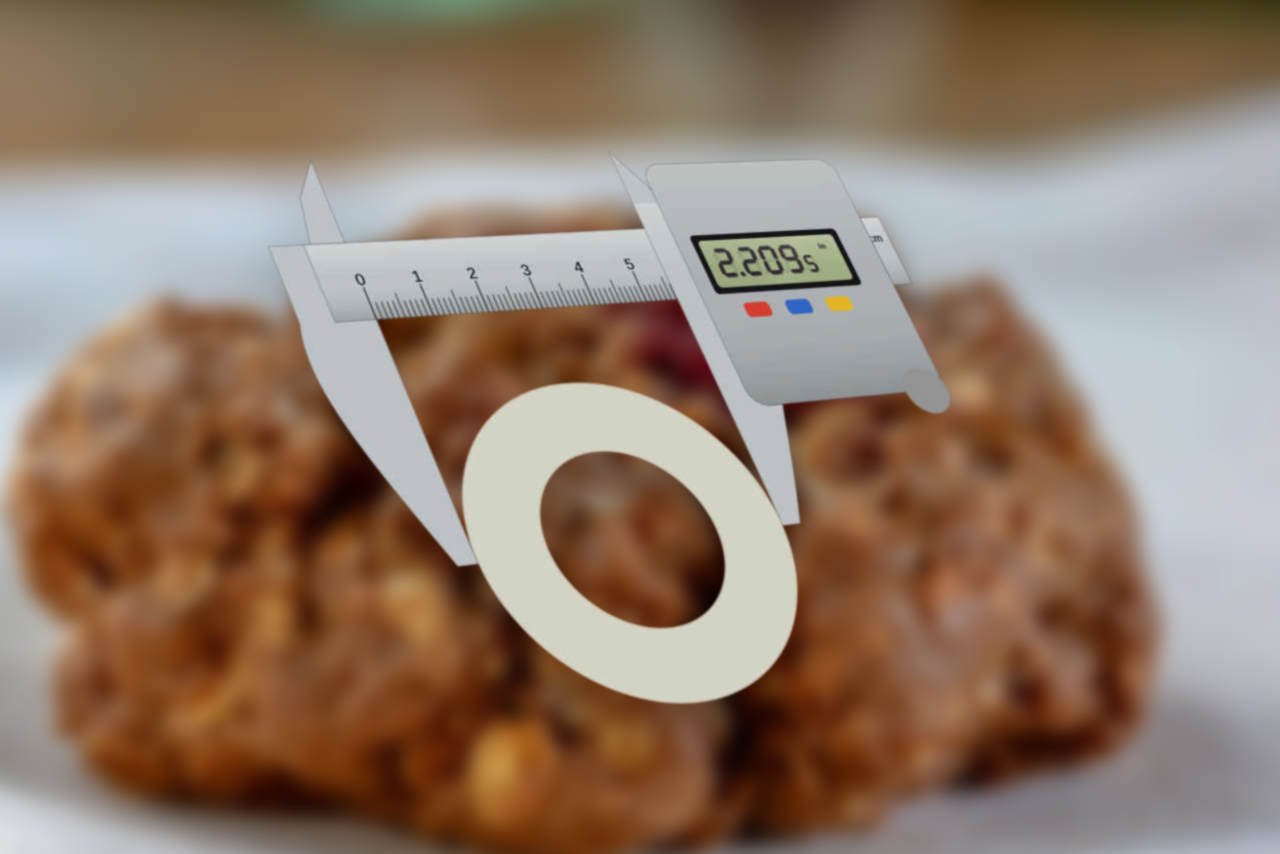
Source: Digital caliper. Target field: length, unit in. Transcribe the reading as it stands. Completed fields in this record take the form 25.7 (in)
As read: 2.2095 (in)
